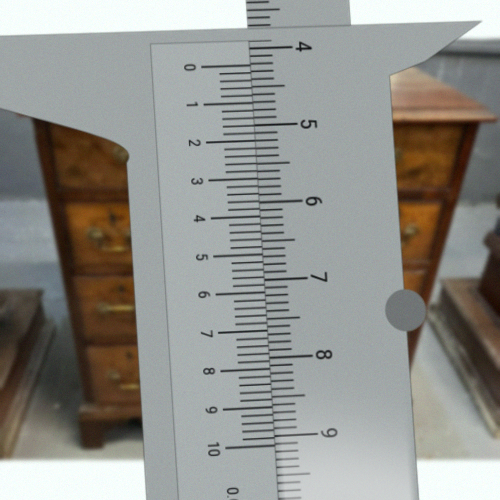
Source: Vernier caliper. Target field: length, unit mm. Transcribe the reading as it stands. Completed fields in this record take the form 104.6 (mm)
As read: 42.2 (mm)
